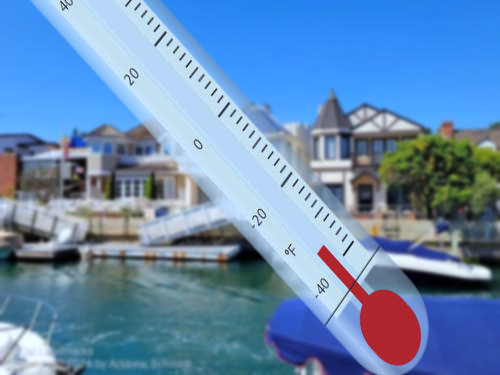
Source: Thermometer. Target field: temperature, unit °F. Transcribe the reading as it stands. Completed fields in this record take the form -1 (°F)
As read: -35 (°F)
